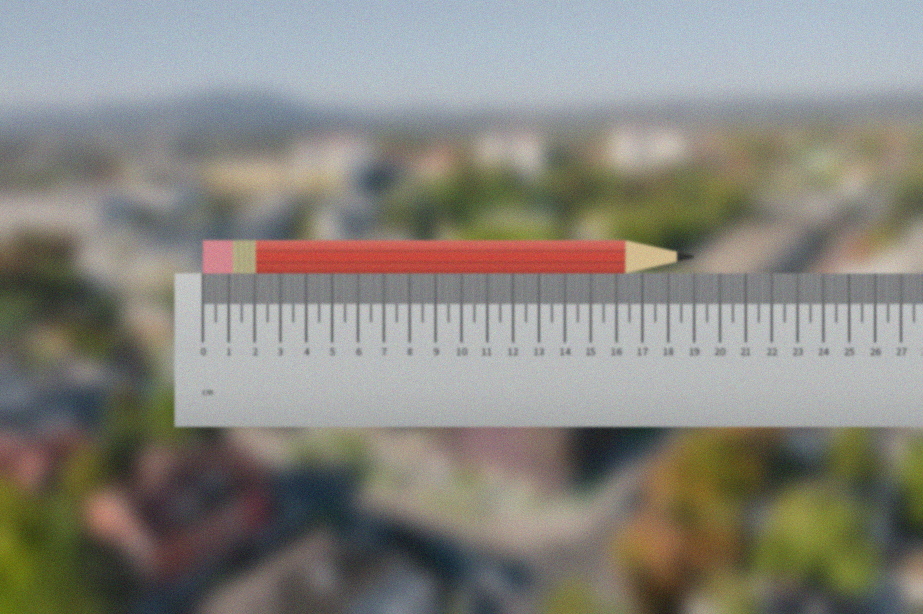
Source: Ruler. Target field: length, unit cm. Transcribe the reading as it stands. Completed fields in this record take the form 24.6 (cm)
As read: 19 (cm)
